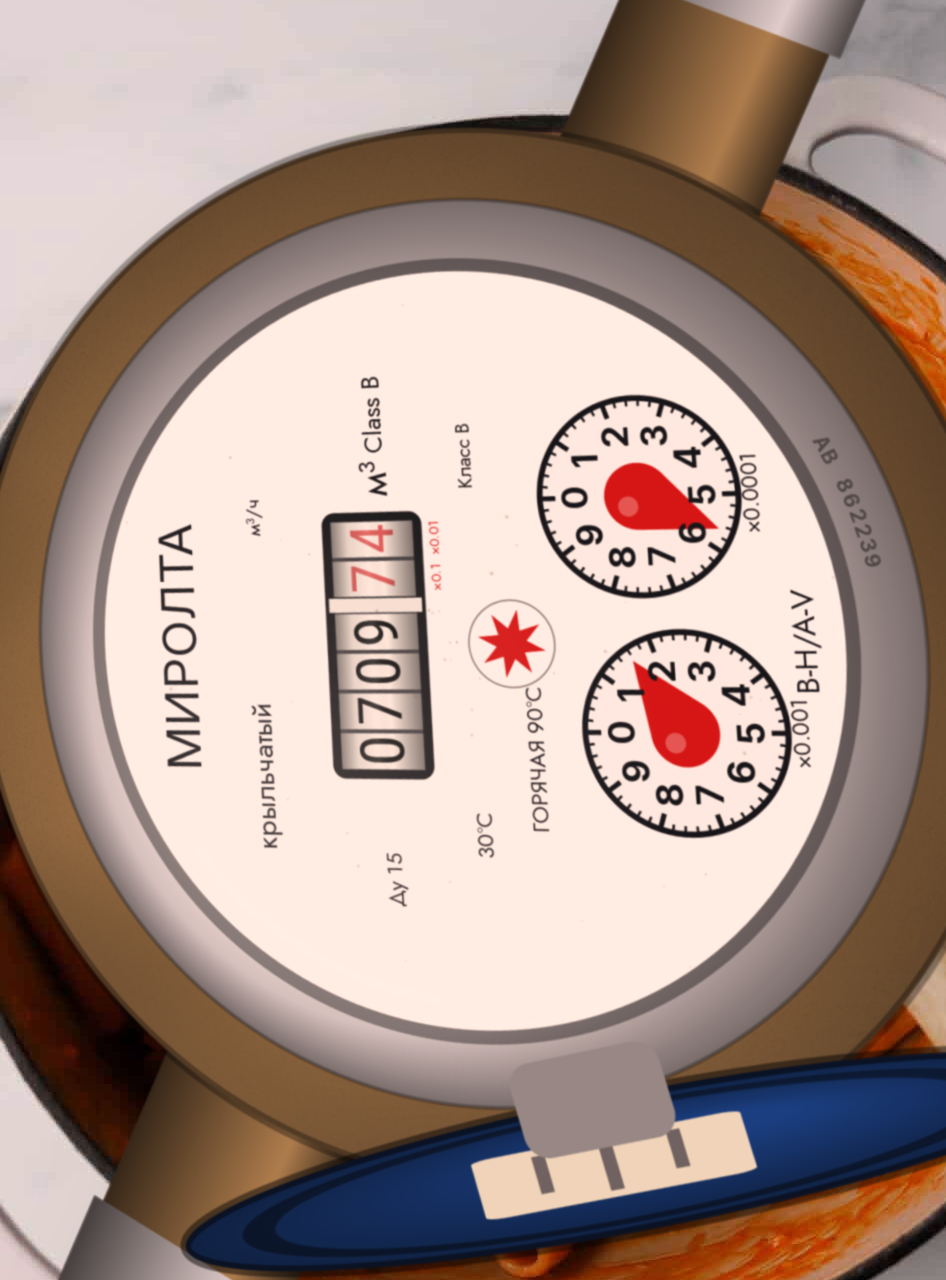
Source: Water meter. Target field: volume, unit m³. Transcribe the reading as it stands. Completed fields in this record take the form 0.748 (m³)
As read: 709.7415 (m³)
